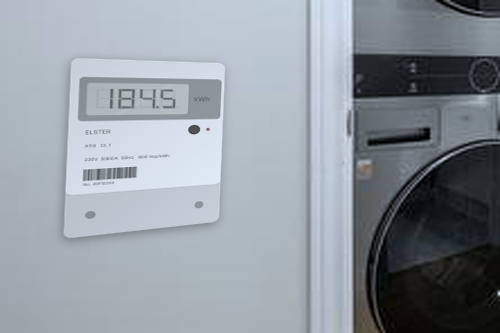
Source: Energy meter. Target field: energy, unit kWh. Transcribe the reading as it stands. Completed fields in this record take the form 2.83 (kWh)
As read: 184.5 (kWh)
